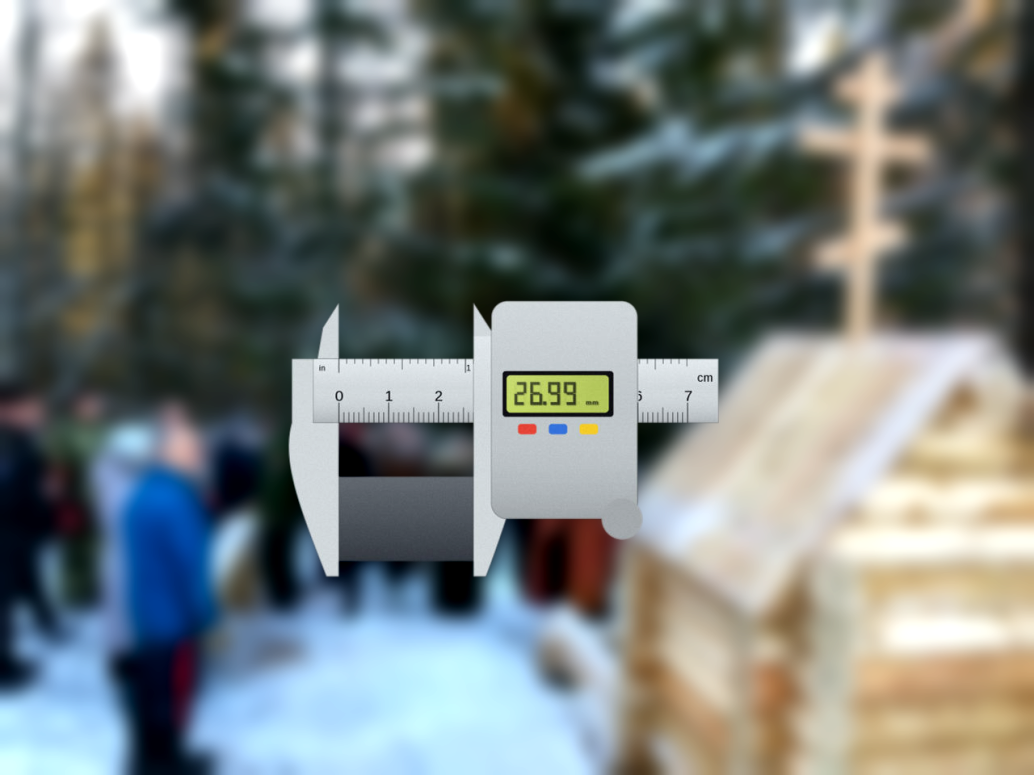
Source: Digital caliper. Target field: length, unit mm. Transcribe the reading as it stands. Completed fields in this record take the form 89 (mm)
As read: 26.99 (mm)
